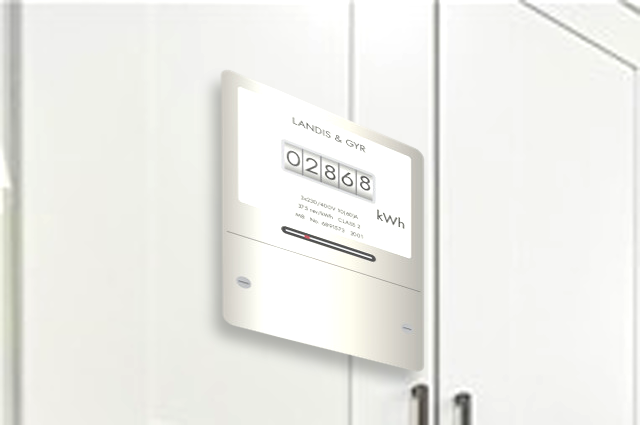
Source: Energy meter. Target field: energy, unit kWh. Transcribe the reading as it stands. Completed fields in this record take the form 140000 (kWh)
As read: 2868 (kWh)
